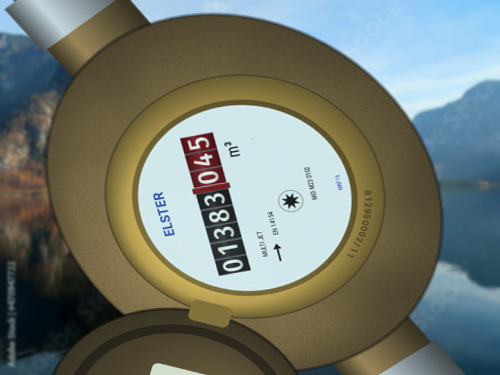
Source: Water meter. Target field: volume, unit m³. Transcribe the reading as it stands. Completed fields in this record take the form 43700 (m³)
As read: 1383.045 (m³)
